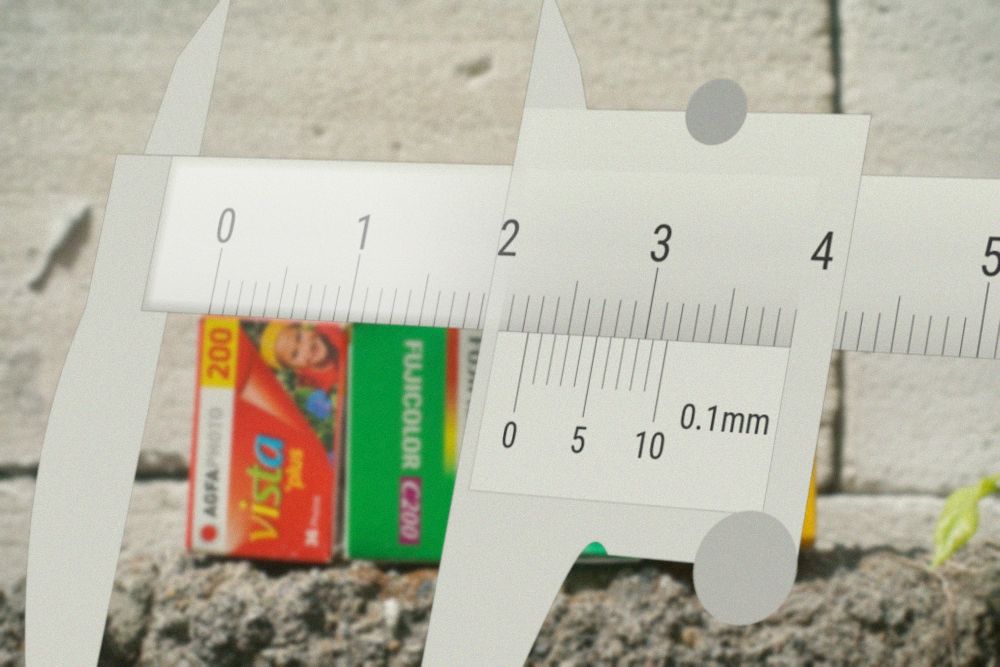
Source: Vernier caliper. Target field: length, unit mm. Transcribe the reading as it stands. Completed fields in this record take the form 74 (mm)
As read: 22.4 (mm)
